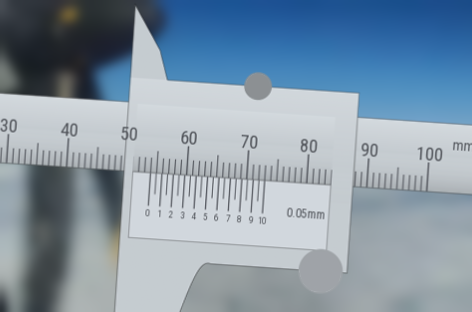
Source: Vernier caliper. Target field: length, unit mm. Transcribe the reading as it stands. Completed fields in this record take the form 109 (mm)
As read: 54.0 (mm)
